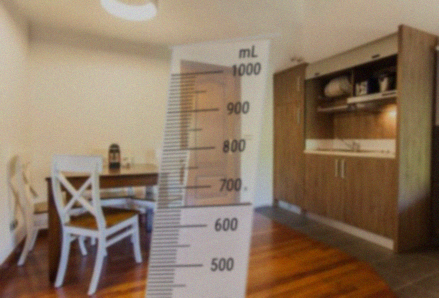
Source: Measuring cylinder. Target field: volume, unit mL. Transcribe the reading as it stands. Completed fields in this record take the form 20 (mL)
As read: 650 (mL)
